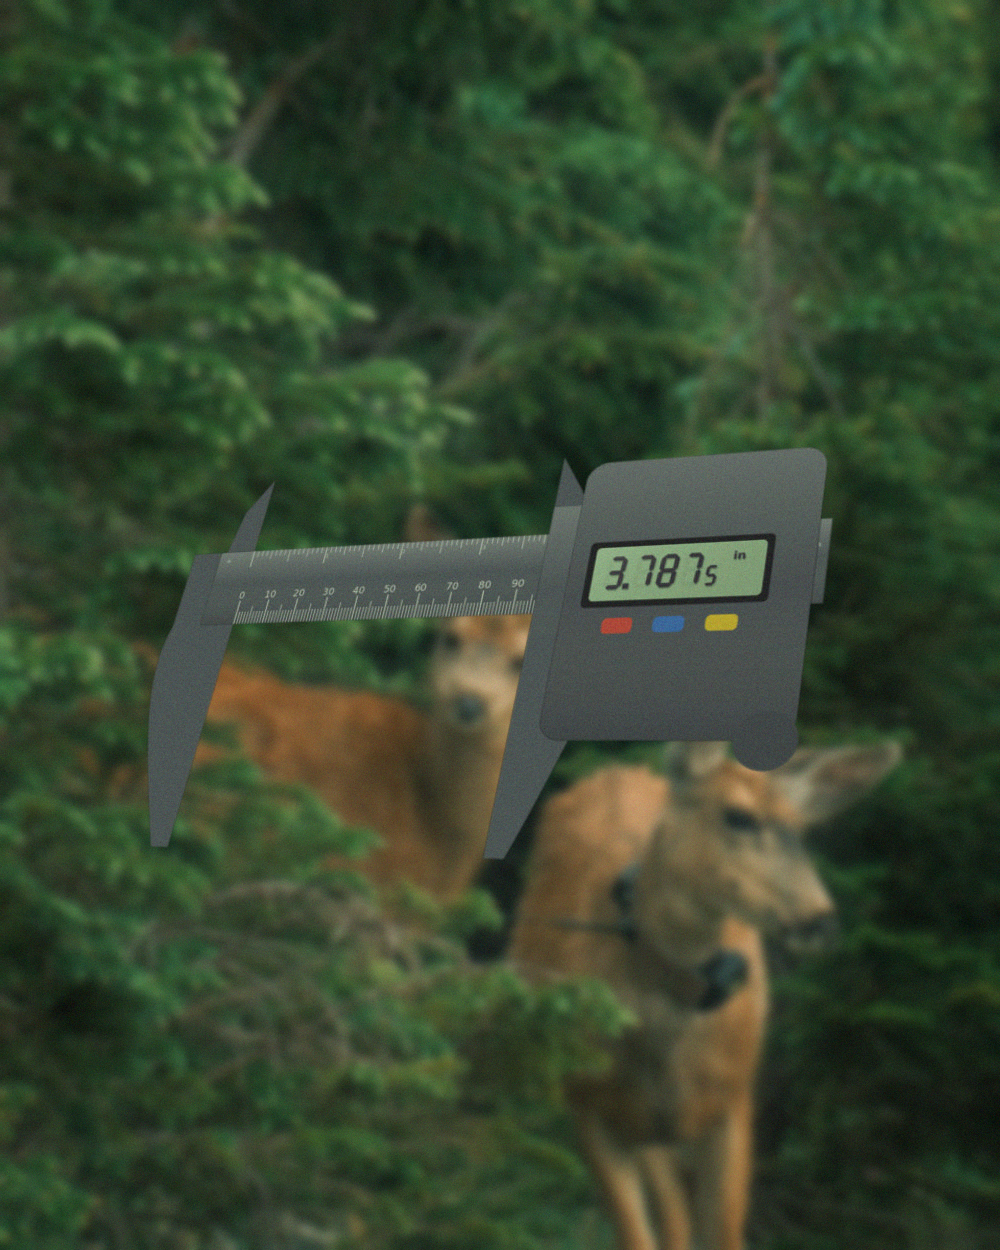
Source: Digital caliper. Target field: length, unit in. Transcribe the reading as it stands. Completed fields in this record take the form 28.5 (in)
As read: 3.7875 (in)
